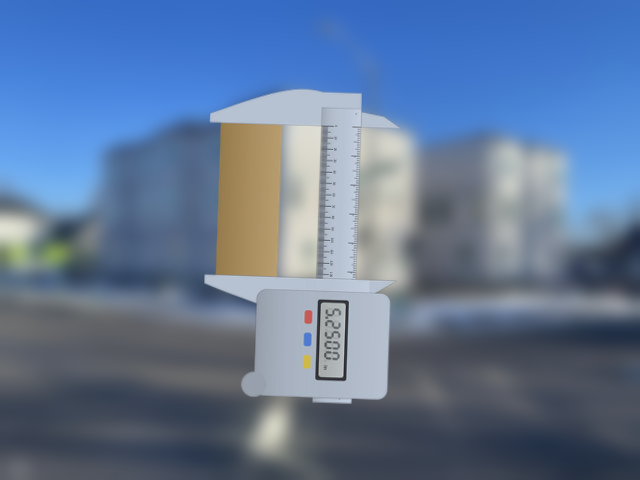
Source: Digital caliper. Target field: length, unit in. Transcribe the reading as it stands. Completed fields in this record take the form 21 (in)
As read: 5.2500 (in)
